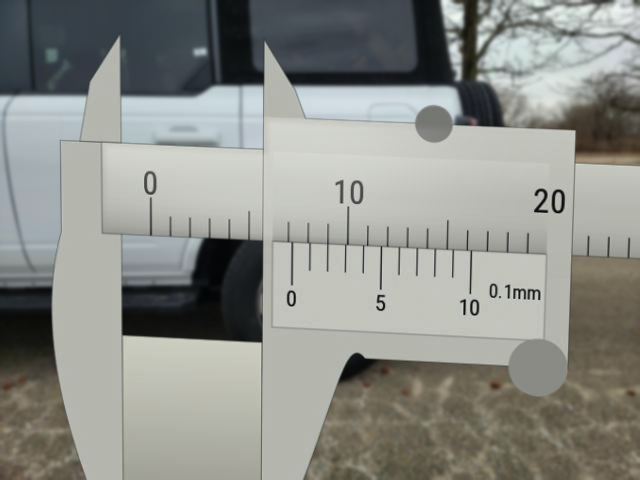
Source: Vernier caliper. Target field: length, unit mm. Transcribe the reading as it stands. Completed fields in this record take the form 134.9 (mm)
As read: 7.2 (mm)
